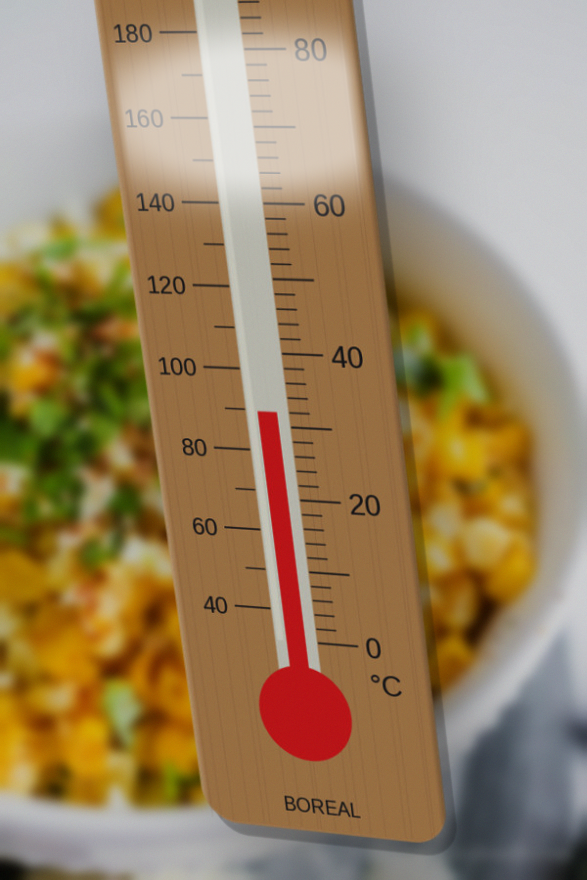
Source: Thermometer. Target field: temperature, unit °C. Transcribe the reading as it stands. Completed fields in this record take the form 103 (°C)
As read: 32 (°C)
